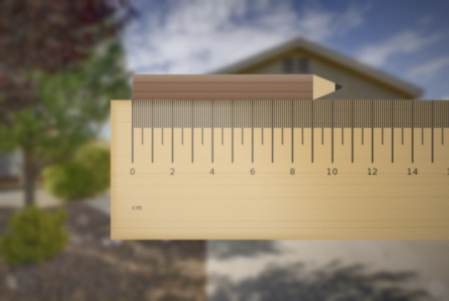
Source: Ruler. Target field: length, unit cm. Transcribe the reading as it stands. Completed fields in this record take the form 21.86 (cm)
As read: 10.5 (cm)
